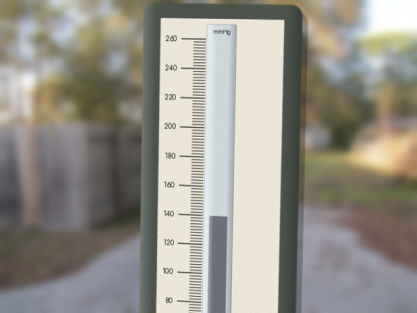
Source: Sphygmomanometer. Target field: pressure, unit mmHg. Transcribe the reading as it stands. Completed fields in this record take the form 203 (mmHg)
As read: 140 (mmHg)
